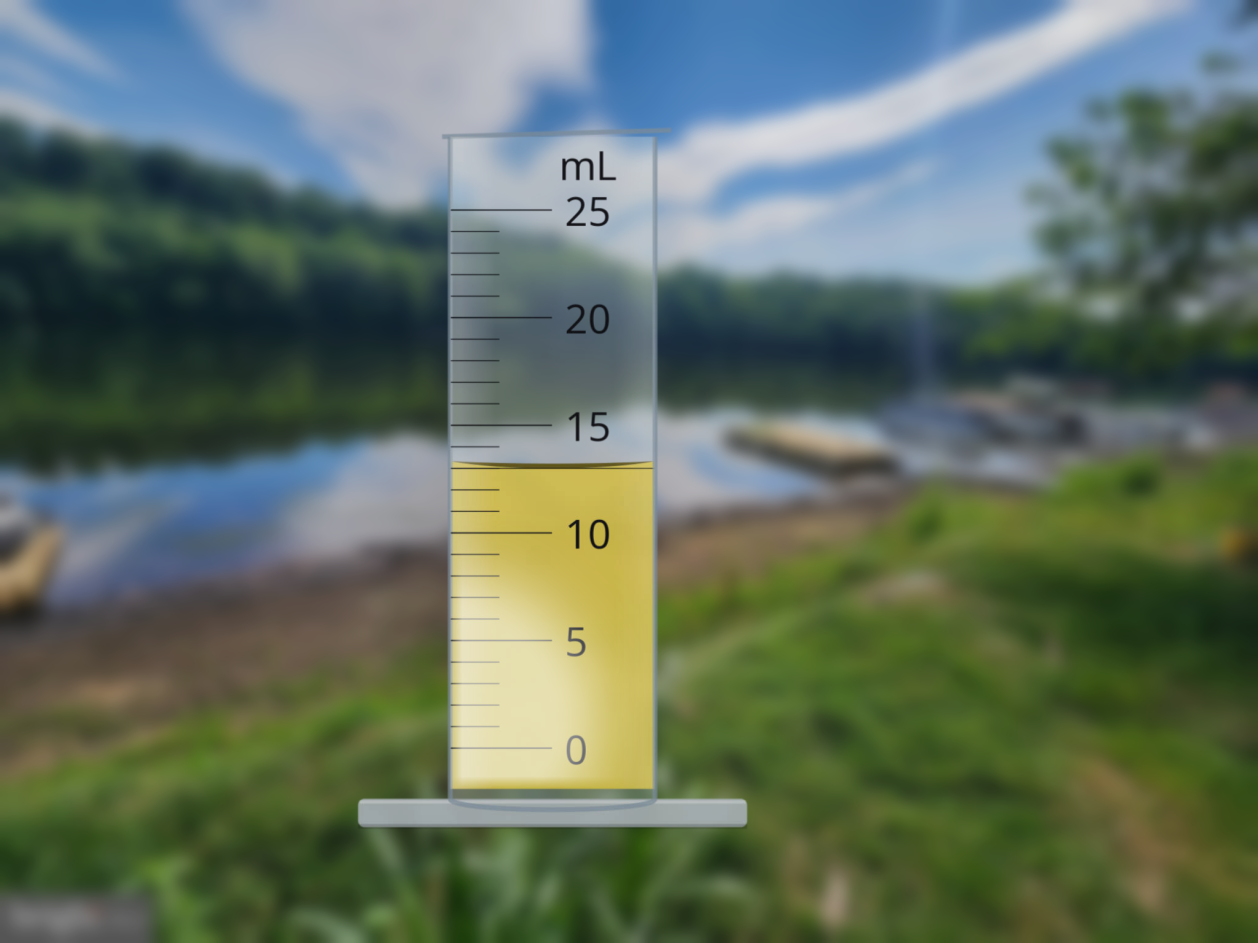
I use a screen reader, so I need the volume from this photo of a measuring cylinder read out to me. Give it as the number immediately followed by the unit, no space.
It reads 13mL
